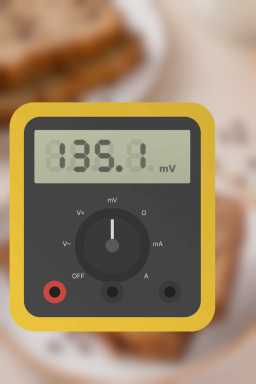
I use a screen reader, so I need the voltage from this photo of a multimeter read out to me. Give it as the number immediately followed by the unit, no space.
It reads 135.1mV
